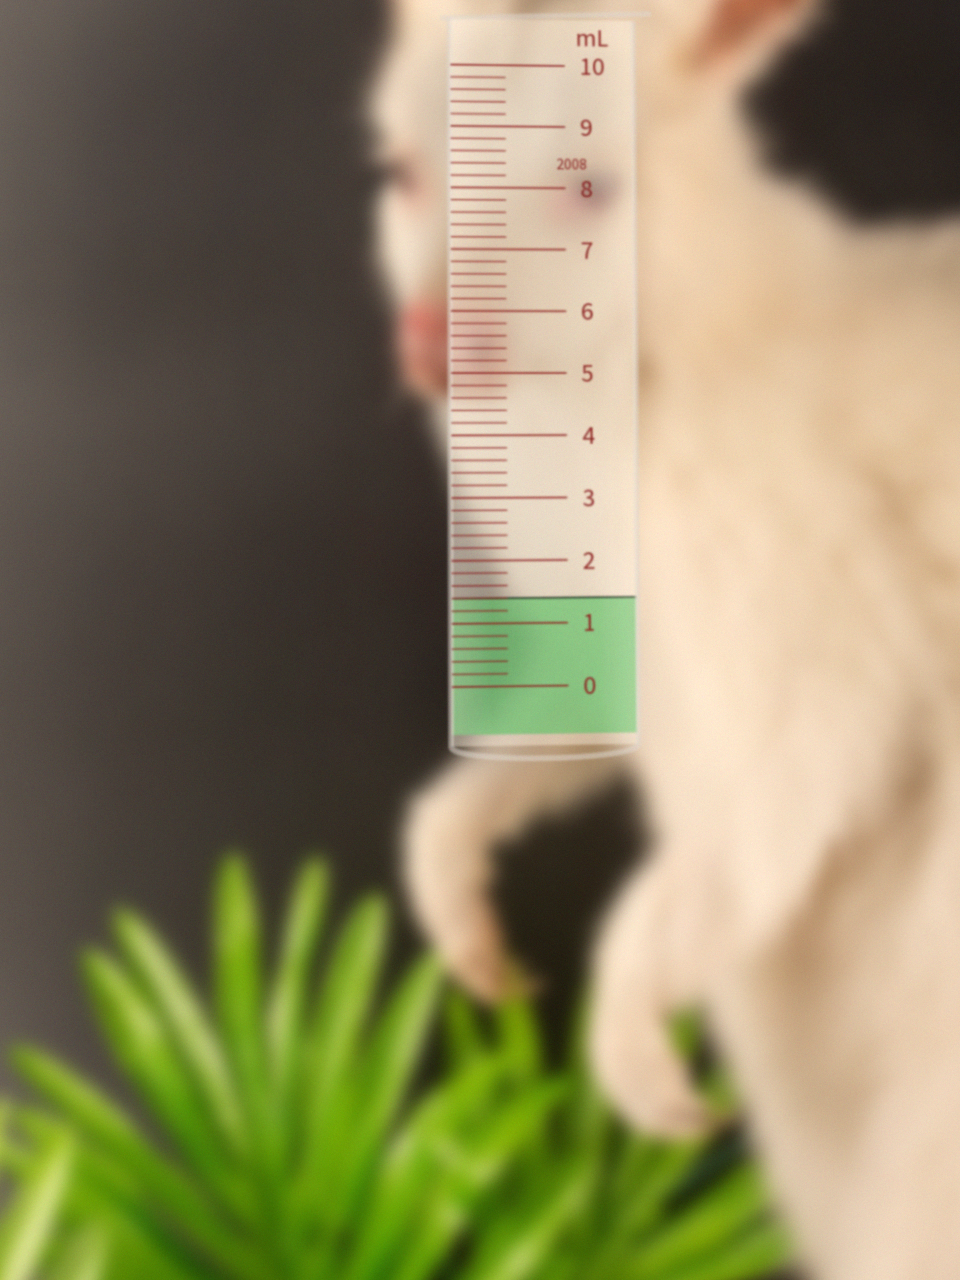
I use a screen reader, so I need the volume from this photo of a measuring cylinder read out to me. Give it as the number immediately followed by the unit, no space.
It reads 1.4mL
